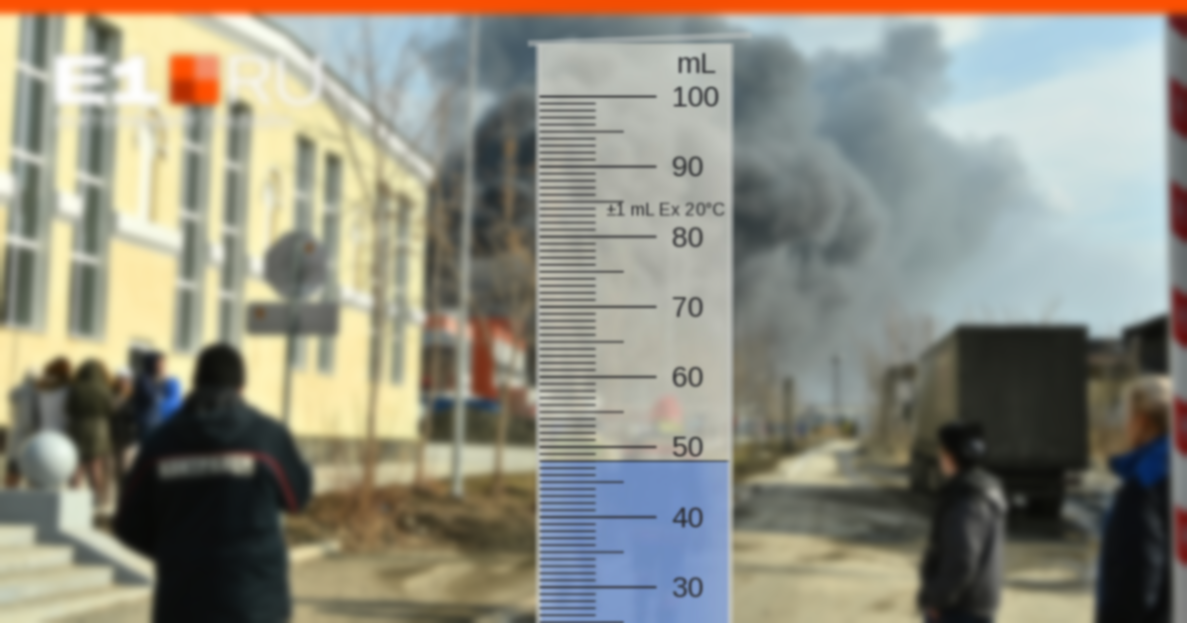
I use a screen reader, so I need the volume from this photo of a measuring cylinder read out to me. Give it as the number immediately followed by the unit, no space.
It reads 48mL
